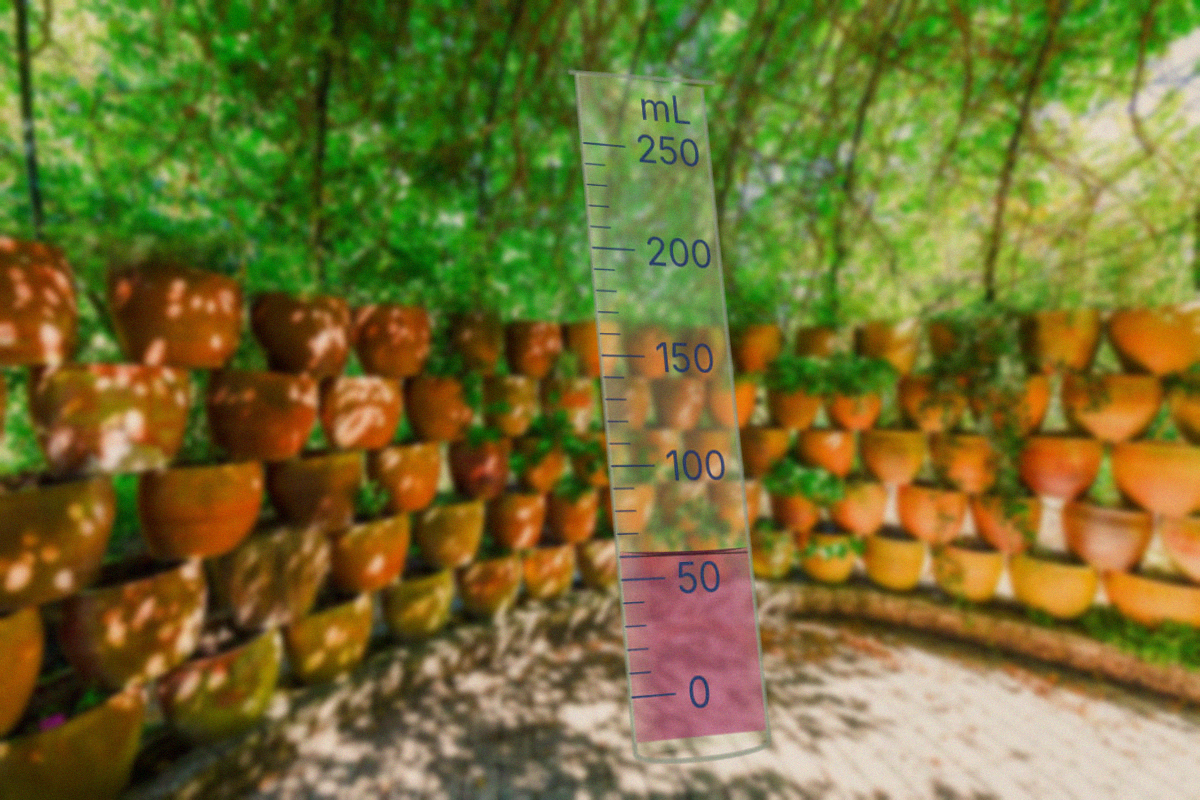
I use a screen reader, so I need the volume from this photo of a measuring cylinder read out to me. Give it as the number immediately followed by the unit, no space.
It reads 60mL
